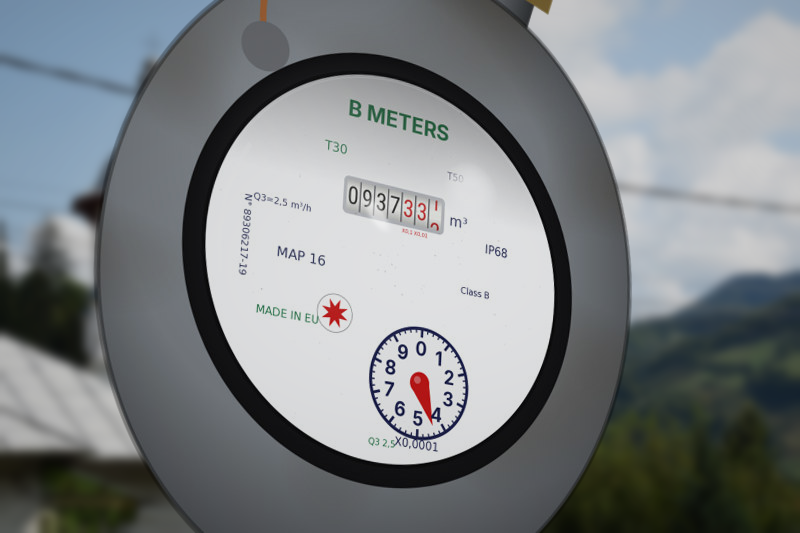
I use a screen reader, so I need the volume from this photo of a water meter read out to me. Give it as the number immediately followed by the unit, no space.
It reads 937.3314m³
